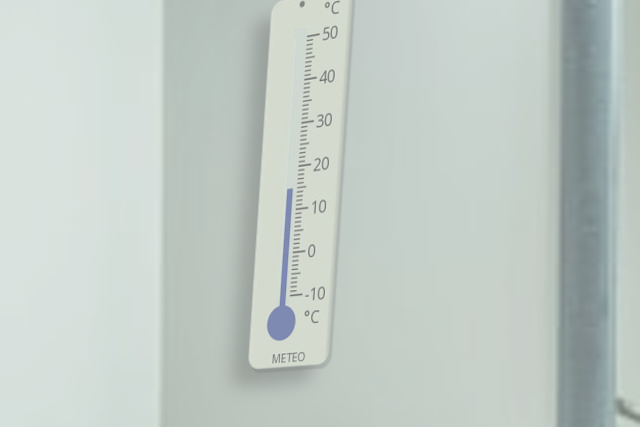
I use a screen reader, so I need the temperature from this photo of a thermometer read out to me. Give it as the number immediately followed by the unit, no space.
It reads 15°C
